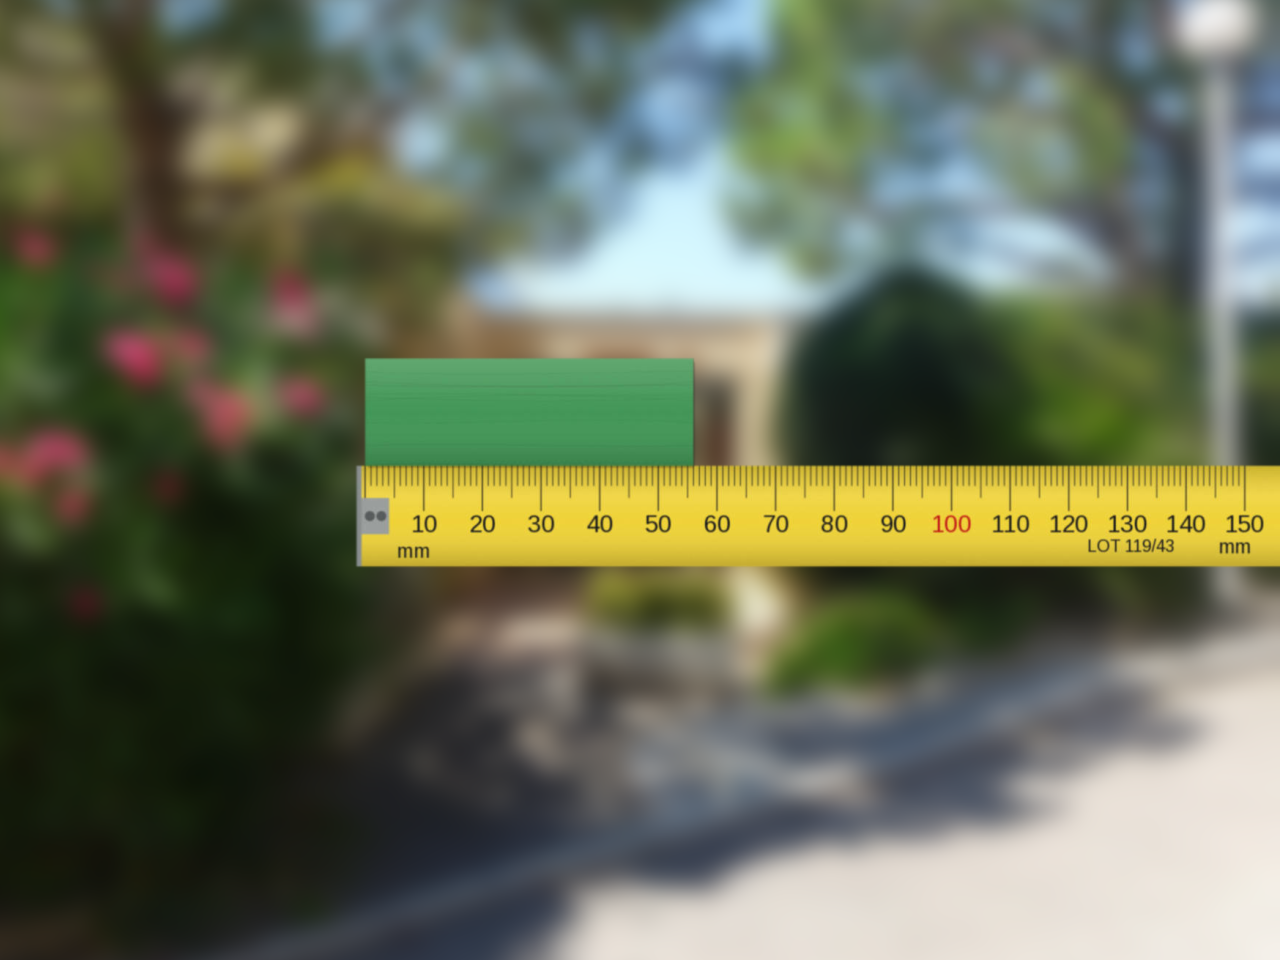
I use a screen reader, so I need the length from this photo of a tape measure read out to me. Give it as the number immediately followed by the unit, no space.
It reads 56mm
